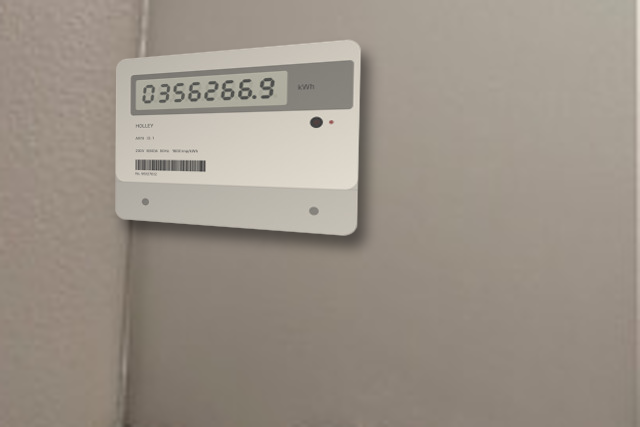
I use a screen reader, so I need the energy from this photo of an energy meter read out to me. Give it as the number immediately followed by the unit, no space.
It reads 356266.9kWh
